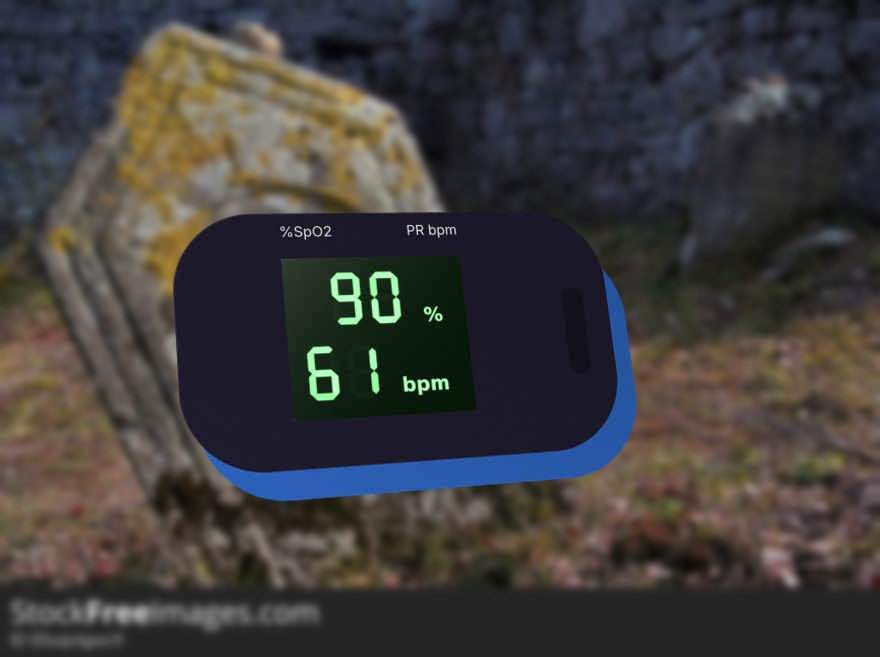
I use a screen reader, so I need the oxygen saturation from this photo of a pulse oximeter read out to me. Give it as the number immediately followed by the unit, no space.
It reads 90%
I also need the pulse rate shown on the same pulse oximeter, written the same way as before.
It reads 61bpm
